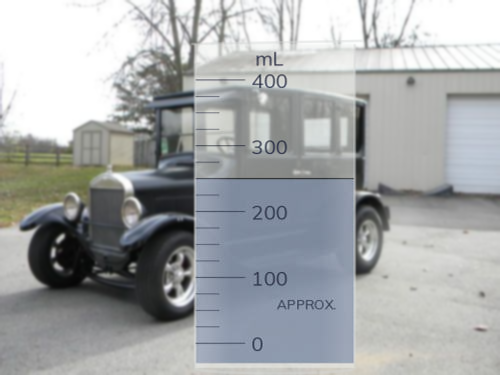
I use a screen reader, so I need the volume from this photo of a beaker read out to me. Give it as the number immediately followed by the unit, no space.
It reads 250mL
